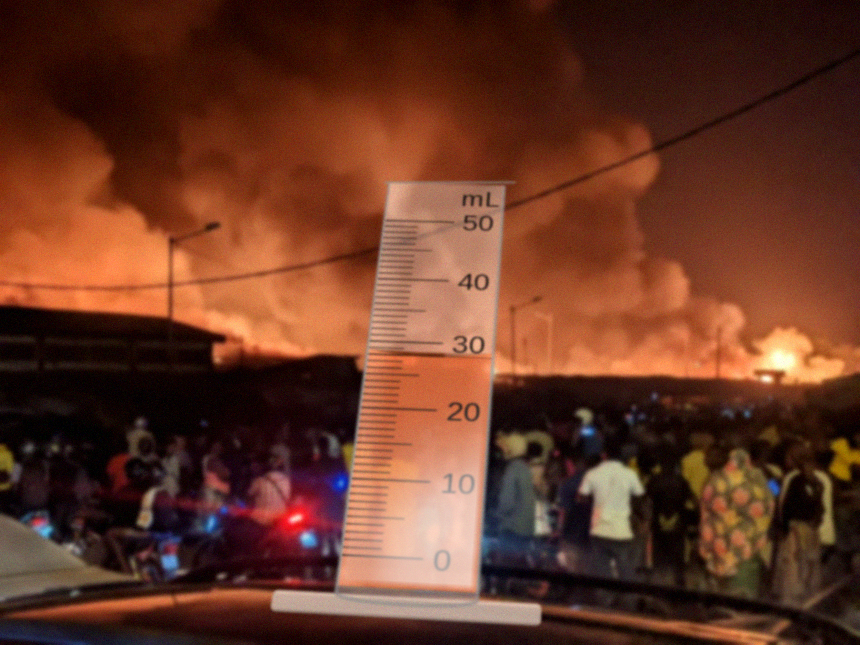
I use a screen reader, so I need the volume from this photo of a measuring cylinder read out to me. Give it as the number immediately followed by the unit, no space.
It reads 28mL
